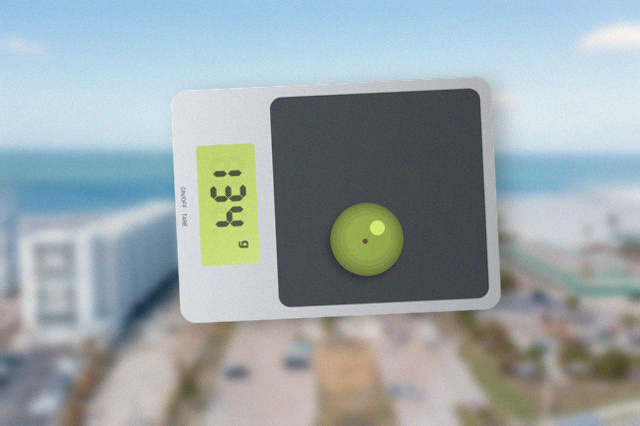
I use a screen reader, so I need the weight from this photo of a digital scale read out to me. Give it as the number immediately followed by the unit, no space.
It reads 134g
